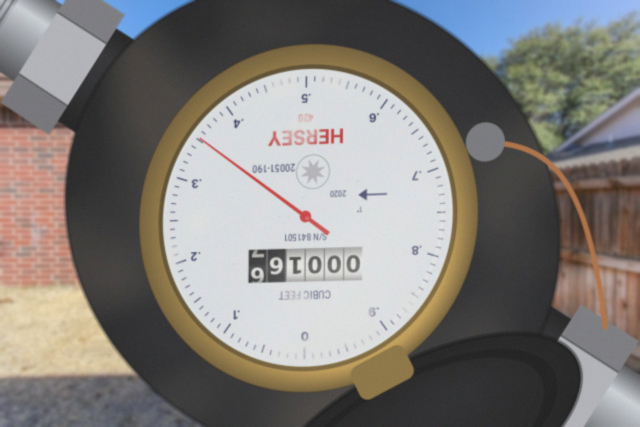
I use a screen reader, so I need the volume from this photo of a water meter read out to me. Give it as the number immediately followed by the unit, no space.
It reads 166.35ft³
